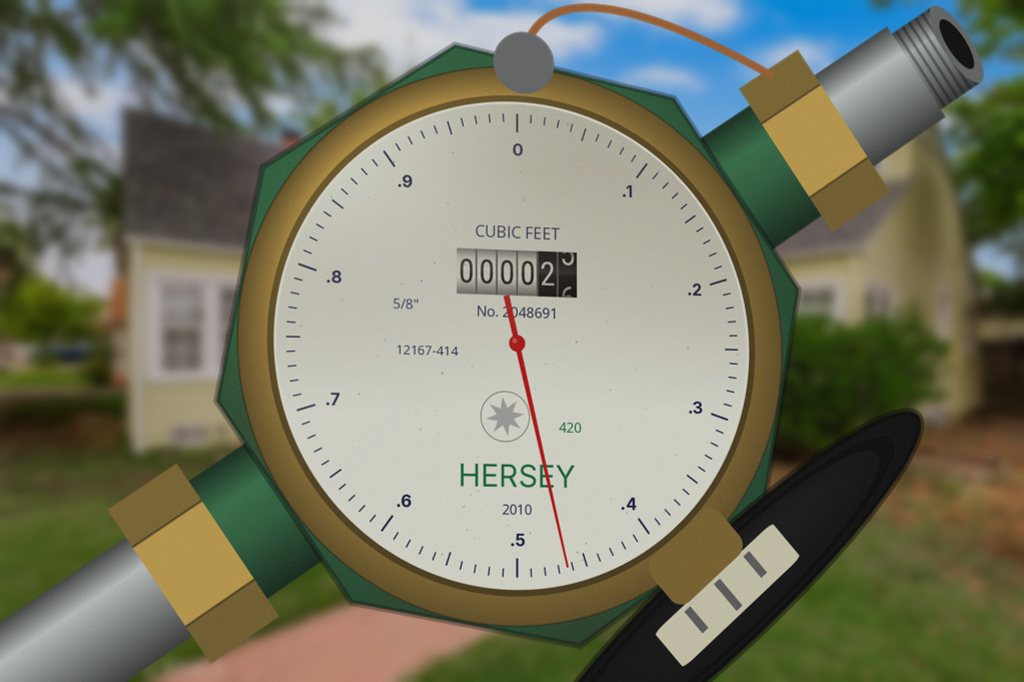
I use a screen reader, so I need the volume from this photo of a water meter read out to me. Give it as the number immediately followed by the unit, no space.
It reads 25.46ft³
